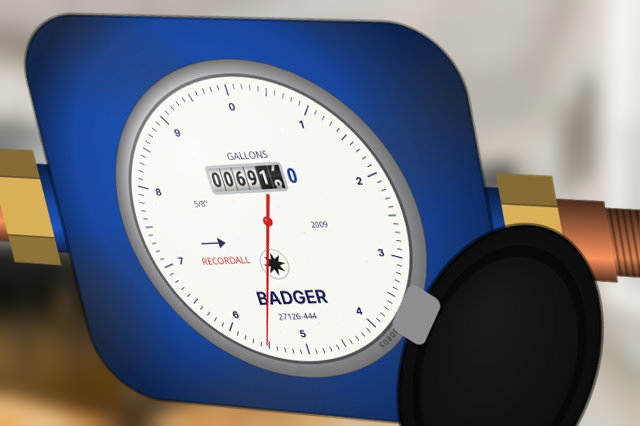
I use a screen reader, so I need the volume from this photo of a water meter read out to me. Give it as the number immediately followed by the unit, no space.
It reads 69175.5gal
